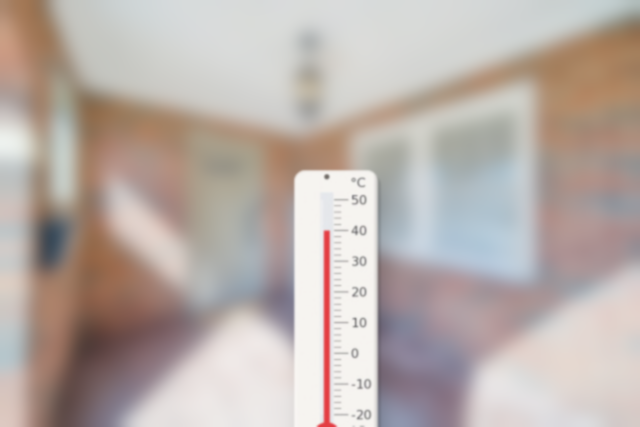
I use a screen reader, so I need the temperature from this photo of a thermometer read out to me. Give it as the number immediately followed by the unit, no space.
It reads 40°C
